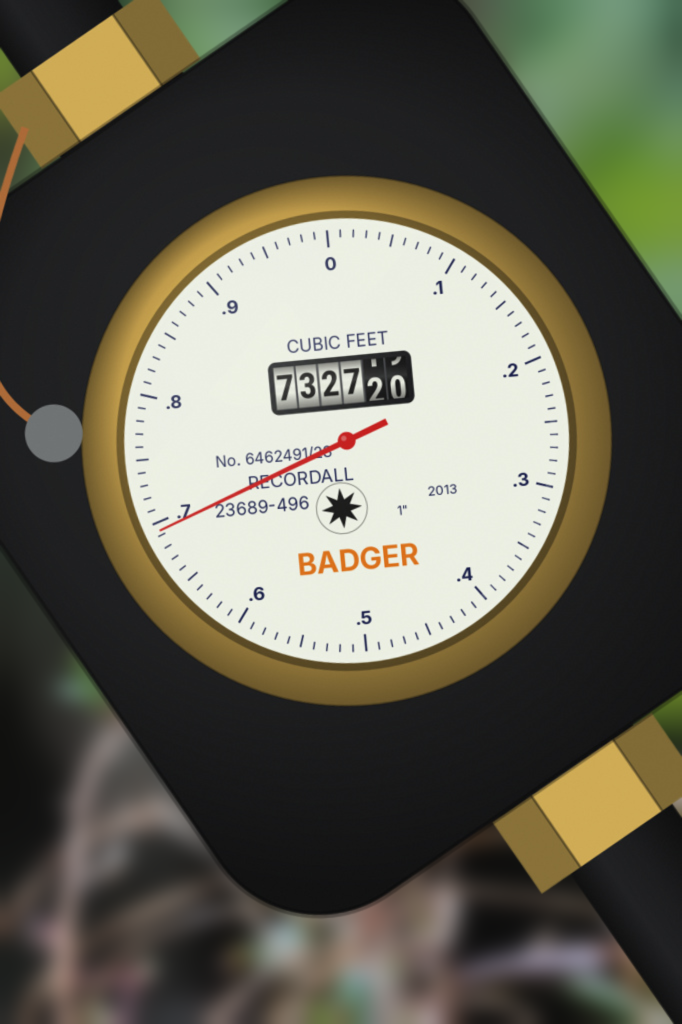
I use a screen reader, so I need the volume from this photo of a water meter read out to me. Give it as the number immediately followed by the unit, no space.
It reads 732719.69ft³
